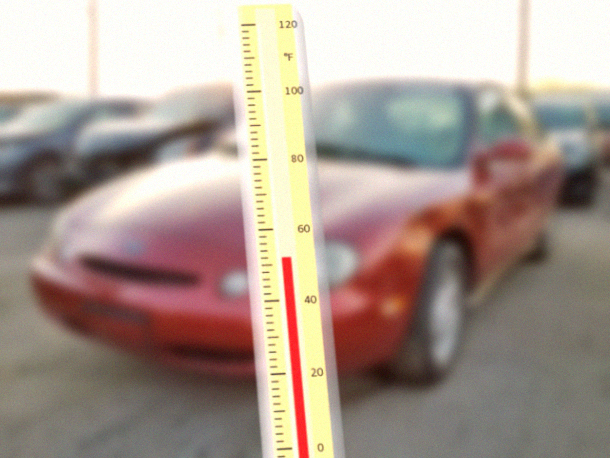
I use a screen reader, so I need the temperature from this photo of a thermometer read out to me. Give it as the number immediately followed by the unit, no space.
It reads 52°F
